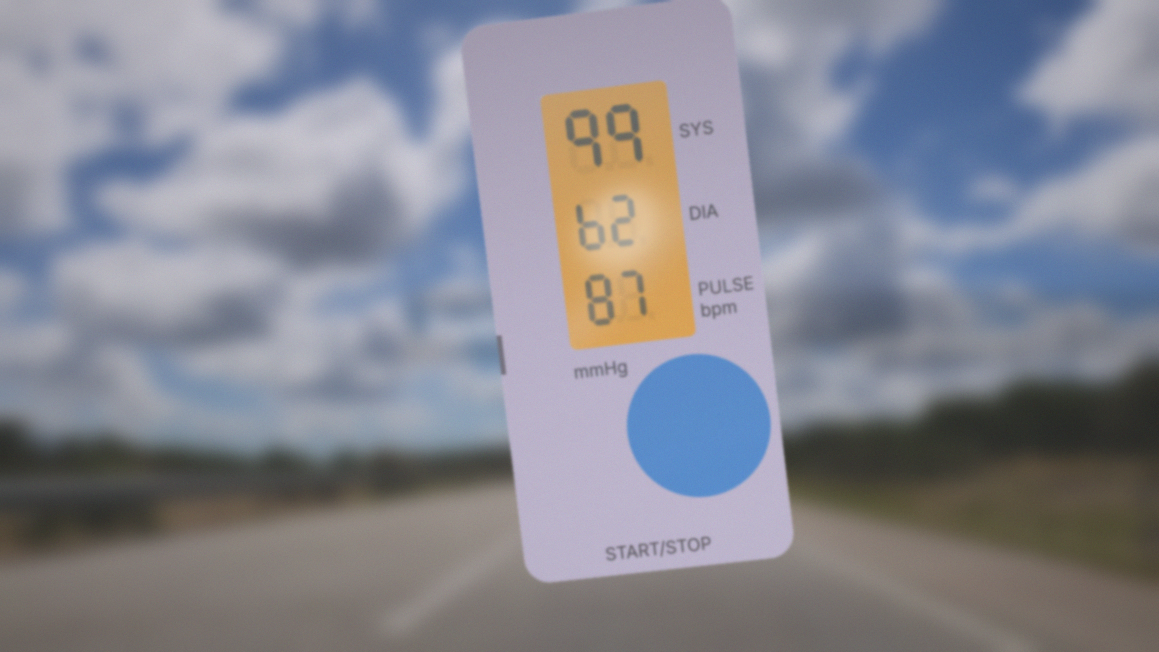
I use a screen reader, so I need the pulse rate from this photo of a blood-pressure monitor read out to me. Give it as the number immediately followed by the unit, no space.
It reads 87bpm
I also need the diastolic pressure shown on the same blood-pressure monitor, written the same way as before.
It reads 62mmHg
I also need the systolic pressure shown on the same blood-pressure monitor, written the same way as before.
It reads 99mmHg
